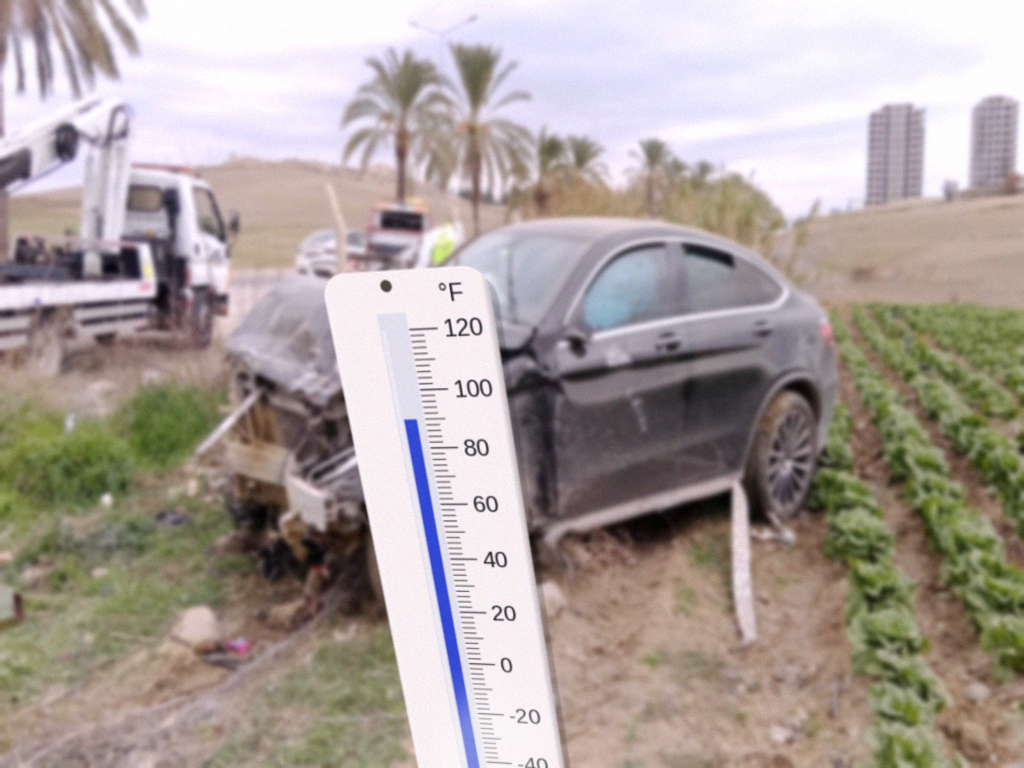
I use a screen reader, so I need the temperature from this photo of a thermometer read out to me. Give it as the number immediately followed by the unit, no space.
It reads 90°F
